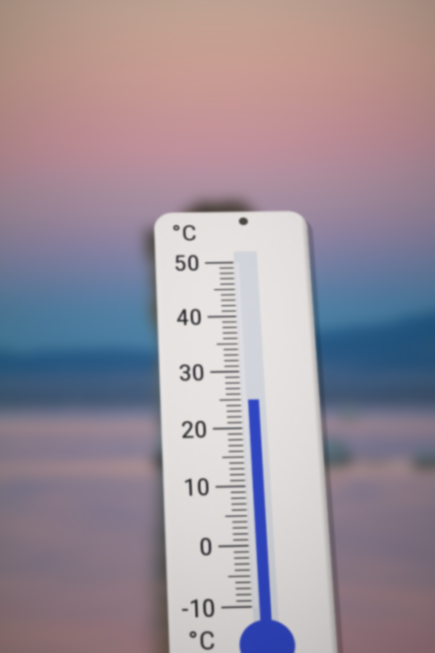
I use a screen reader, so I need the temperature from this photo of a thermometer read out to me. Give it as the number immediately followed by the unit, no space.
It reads 25°C
